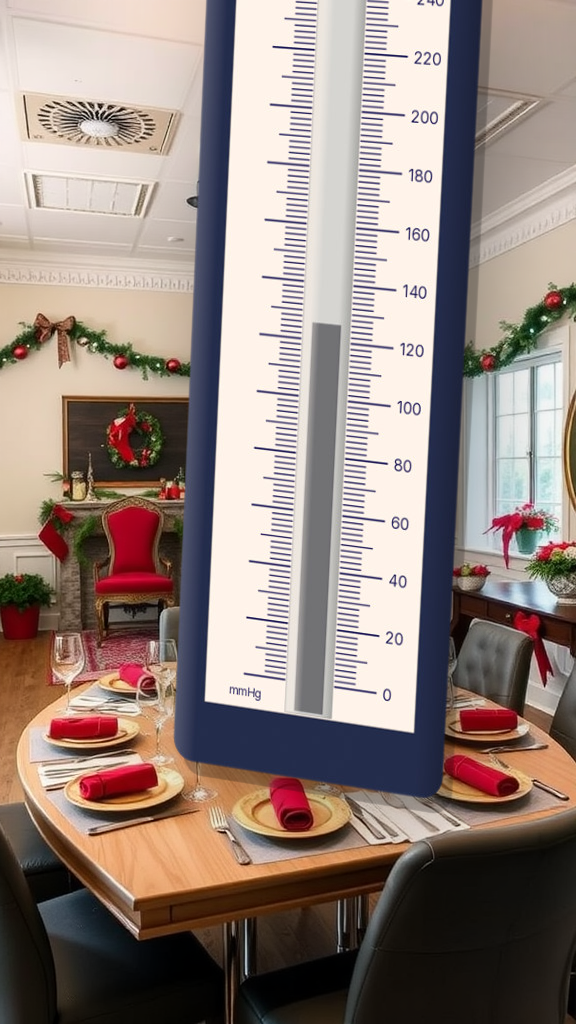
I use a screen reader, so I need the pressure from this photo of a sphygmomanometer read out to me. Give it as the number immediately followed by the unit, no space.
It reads 126mmHg
